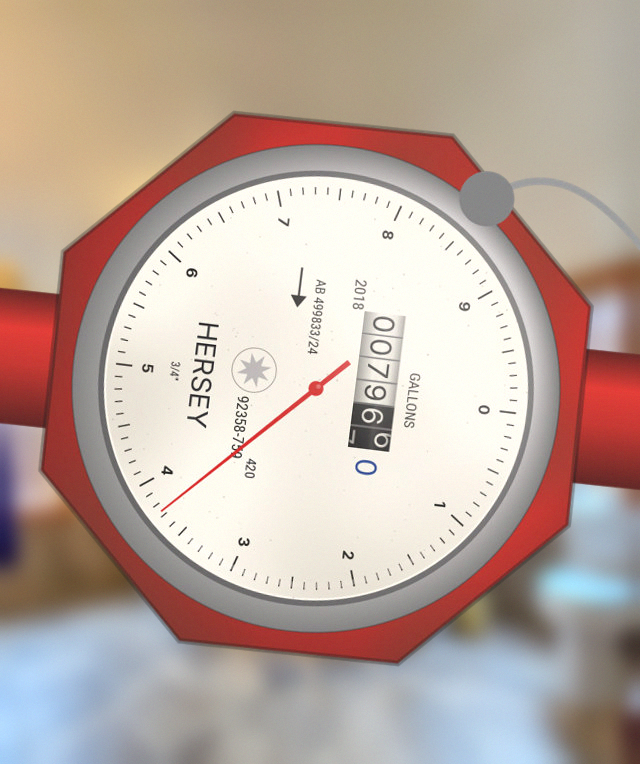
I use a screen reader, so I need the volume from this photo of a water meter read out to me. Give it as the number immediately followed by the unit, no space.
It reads 79663.7gal
